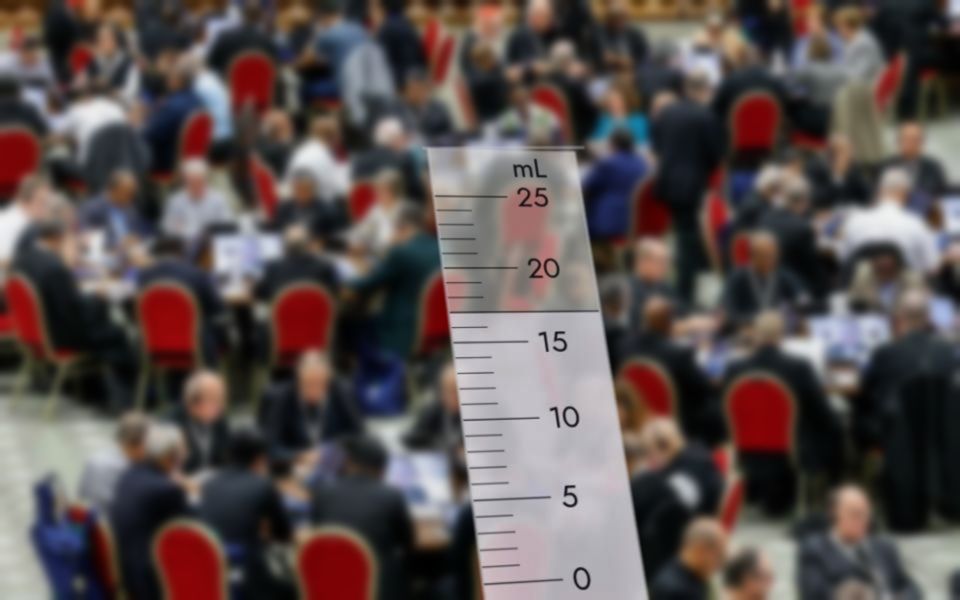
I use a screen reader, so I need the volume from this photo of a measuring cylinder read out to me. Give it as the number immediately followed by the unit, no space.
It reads 17mL
